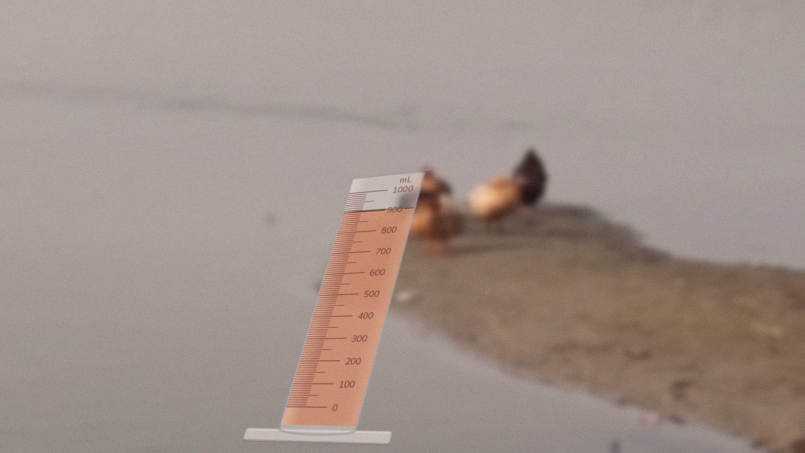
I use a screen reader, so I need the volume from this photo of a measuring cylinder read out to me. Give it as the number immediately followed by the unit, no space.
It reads 900mL
